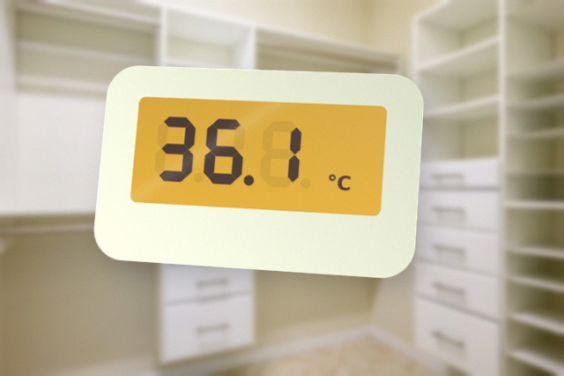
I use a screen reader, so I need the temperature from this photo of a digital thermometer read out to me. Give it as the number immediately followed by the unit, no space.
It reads 36.1°C
